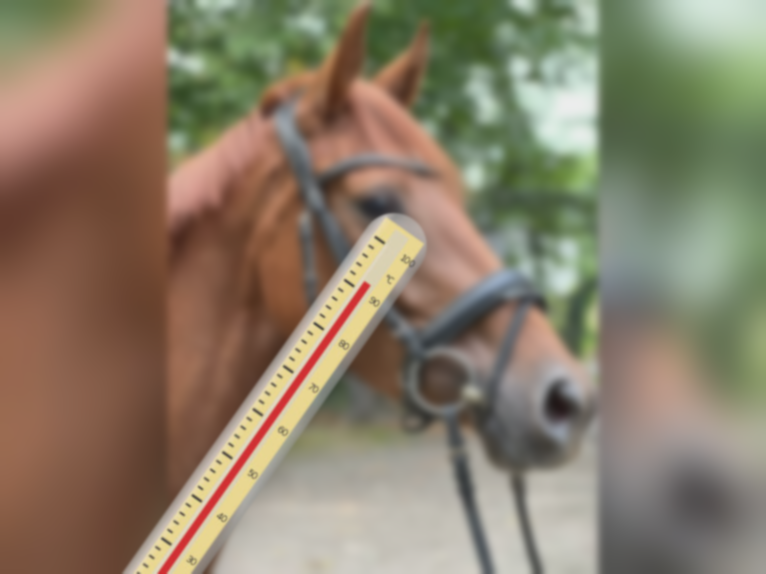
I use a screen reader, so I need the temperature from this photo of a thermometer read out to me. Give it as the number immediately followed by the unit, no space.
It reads 92°C
